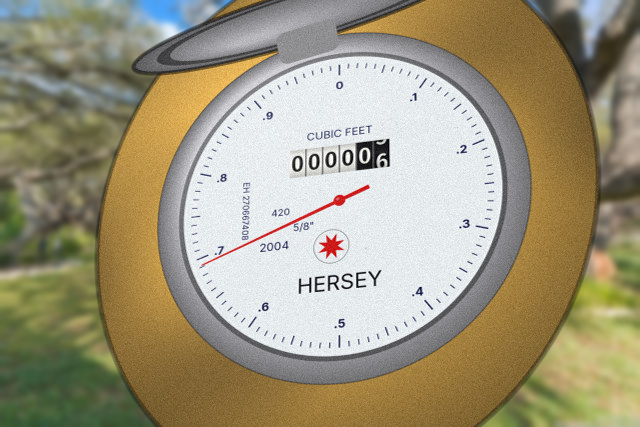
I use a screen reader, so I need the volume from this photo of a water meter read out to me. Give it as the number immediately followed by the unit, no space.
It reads 5.69ft³
